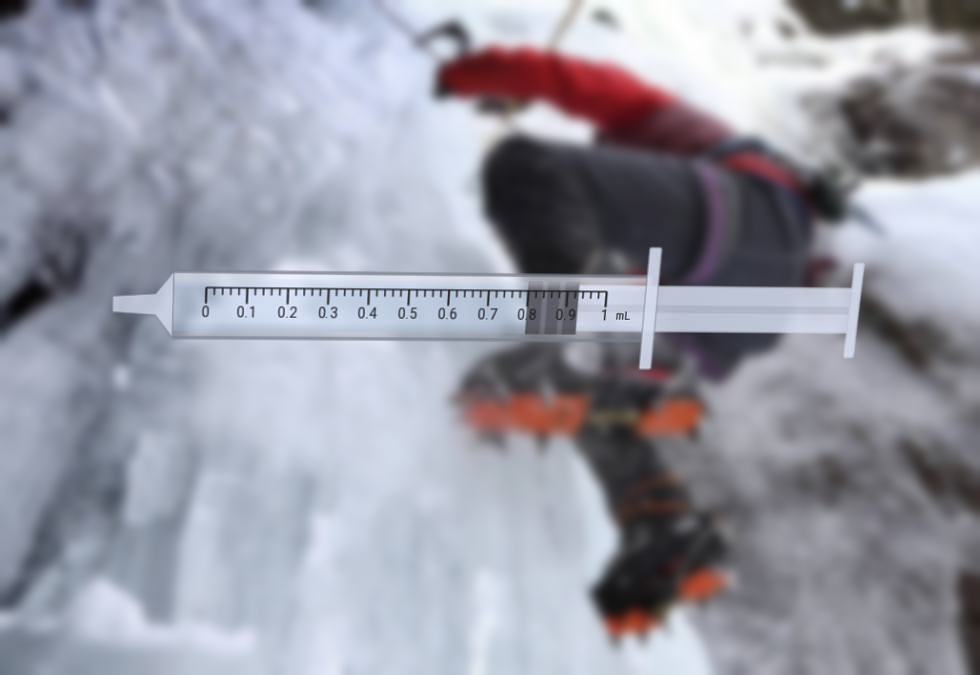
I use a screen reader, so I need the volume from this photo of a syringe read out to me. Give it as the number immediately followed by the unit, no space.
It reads 0.8mL
